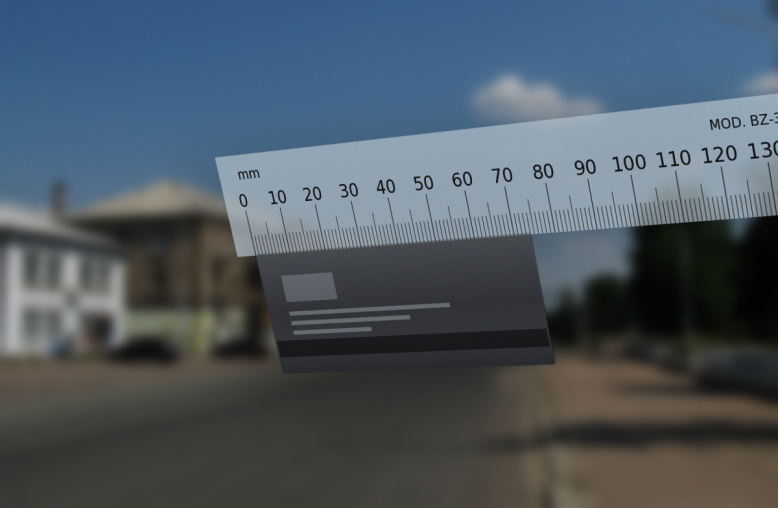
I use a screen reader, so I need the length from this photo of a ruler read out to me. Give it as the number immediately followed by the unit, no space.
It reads 74mm
